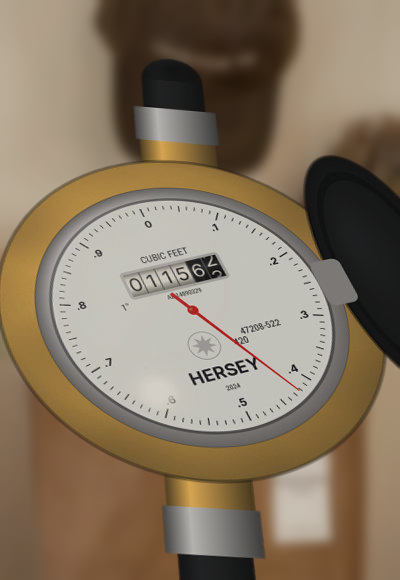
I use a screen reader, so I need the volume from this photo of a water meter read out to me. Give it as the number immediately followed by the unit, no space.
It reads 11562.42ft³
